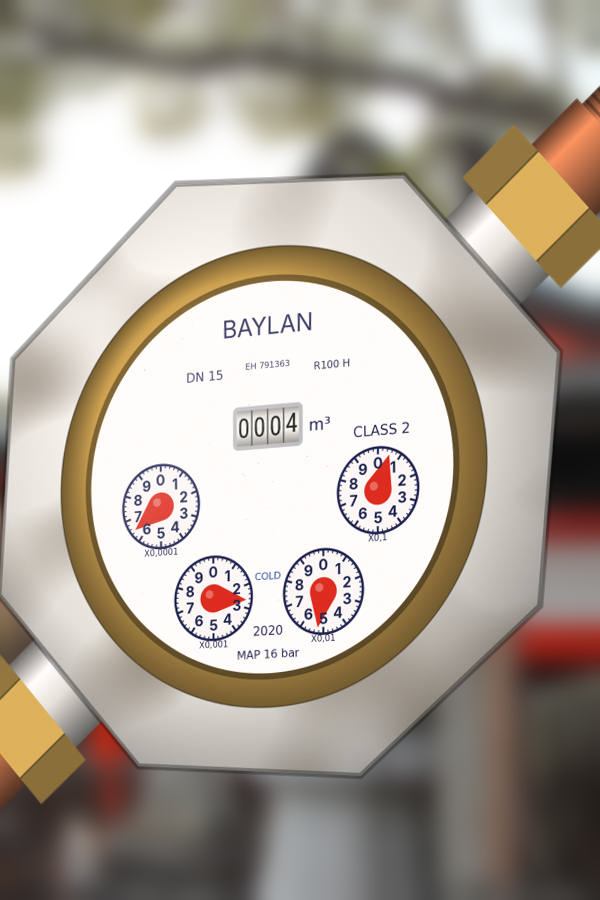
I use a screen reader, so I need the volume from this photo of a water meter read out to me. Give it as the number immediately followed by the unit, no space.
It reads 4.0526m³
